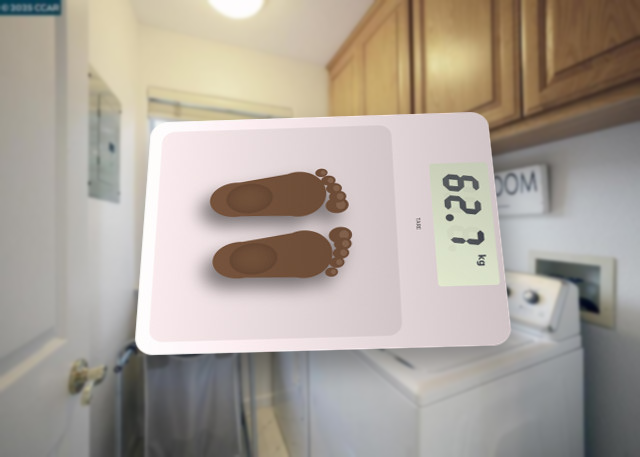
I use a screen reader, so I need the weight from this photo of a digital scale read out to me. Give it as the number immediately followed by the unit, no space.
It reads 62.7kg
